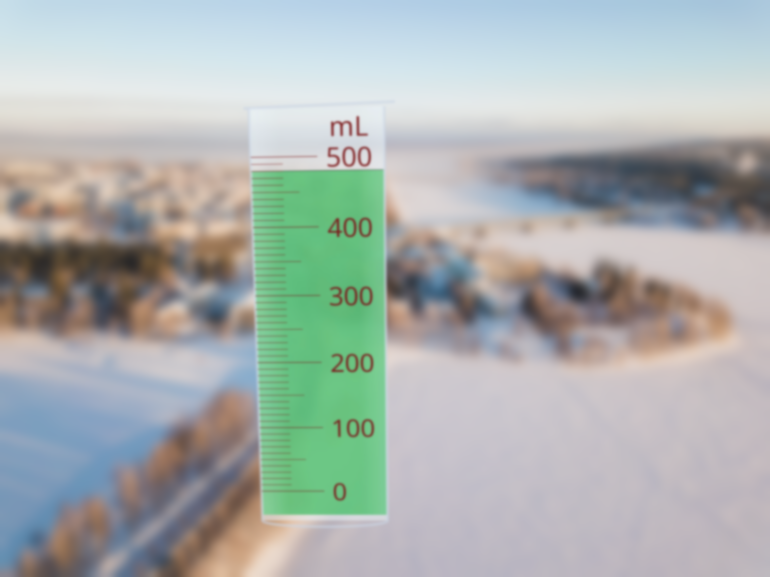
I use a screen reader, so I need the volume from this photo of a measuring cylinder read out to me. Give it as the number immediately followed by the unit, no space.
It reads 480mL
